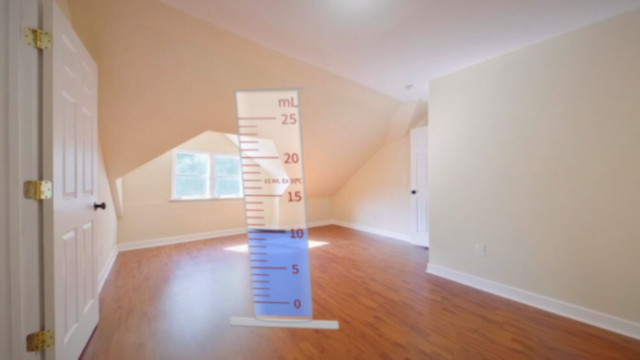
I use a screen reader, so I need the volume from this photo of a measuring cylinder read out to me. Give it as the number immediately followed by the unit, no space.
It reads 10mL
